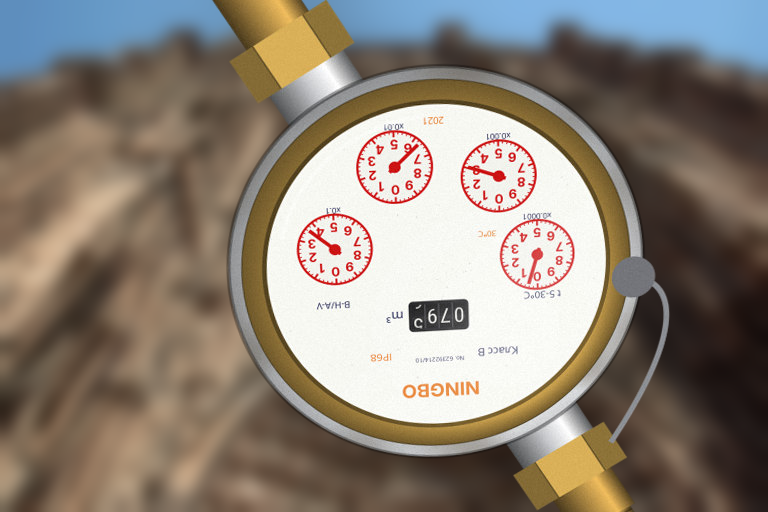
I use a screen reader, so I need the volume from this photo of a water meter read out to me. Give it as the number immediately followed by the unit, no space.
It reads 795.3630m³
